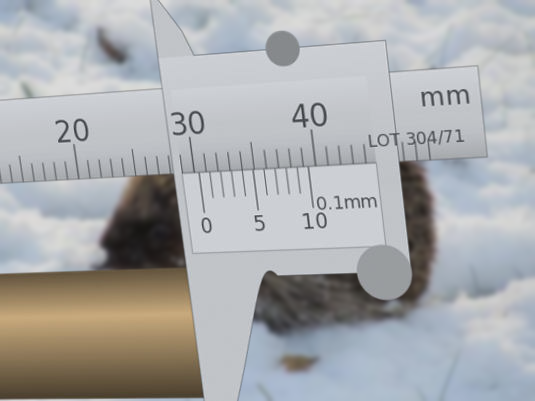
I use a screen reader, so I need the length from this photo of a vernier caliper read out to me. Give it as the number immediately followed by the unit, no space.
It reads 30.4mm
